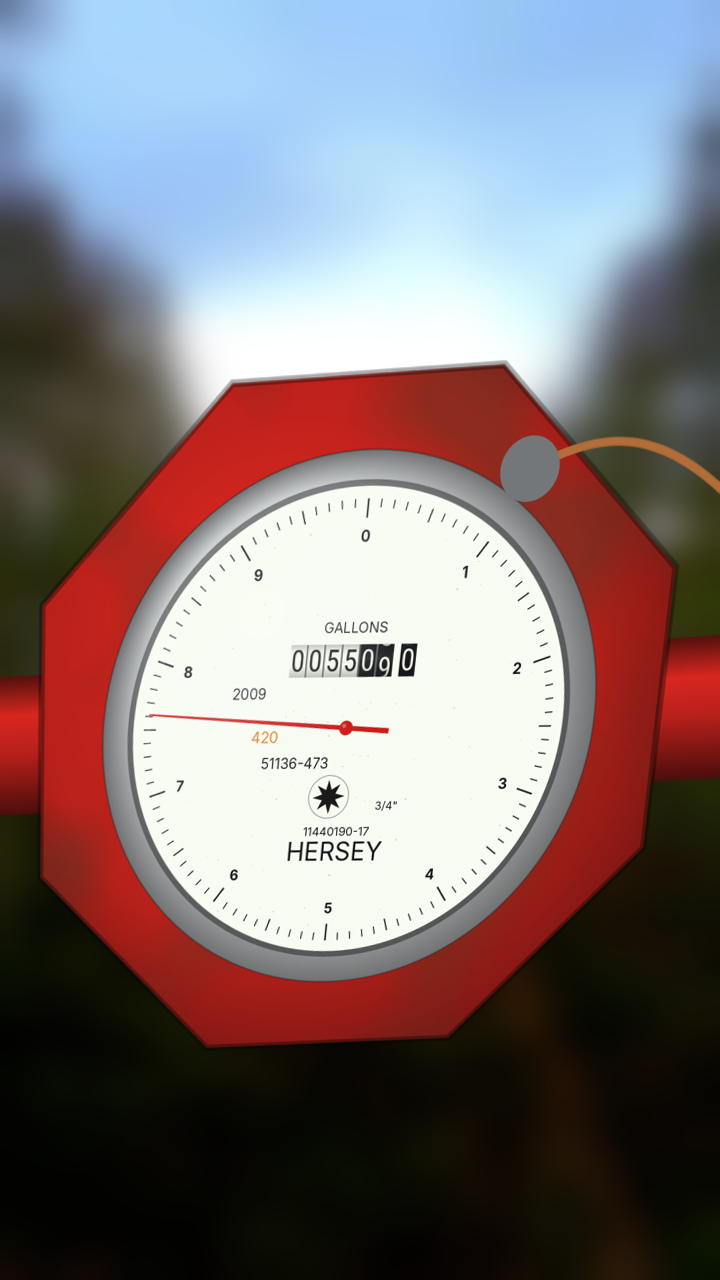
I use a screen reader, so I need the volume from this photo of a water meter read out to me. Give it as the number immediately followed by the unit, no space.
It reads 55087.6gal
